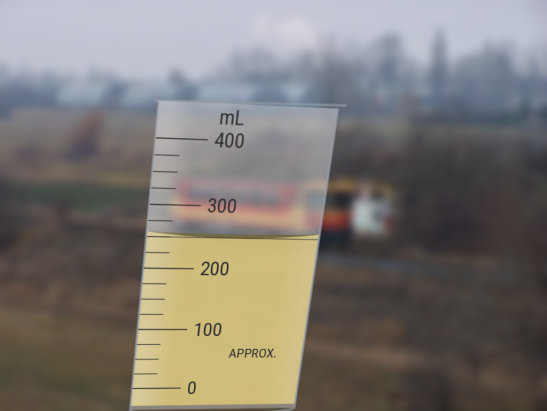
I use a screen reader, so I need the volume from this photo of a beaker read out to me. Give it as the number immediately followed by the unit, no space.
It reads 250mL
